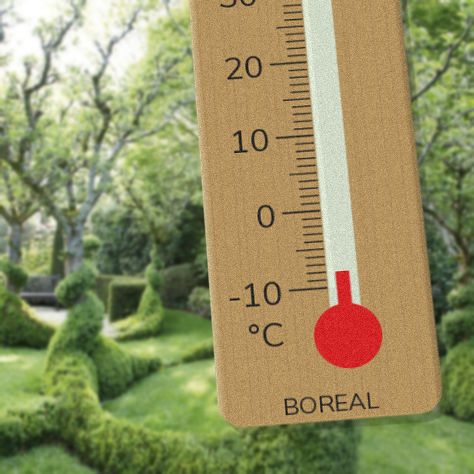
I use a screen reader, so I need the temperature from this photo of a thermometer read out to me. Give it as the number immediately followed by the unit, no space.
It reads -8°C
